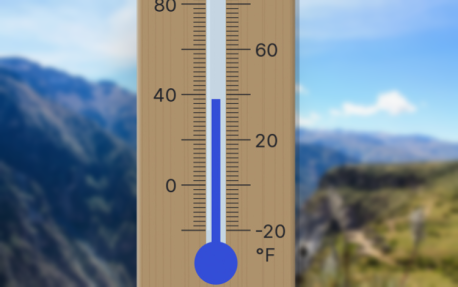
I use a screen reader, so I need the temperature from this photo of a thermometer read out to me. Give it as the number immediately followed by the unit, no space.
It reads 38°F
